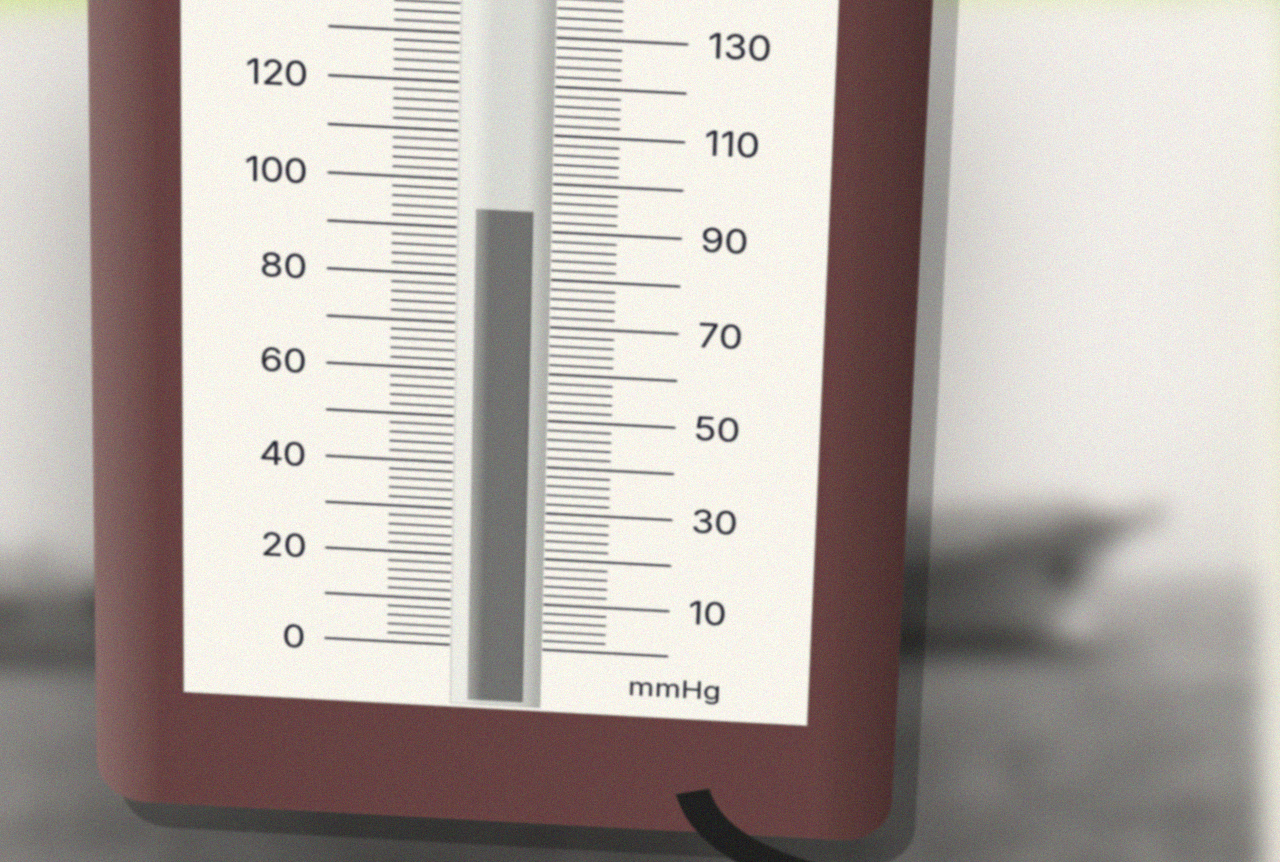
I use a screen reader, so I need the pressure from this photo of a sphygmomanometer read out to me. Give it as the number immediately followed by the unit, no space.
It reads 94mmHg
